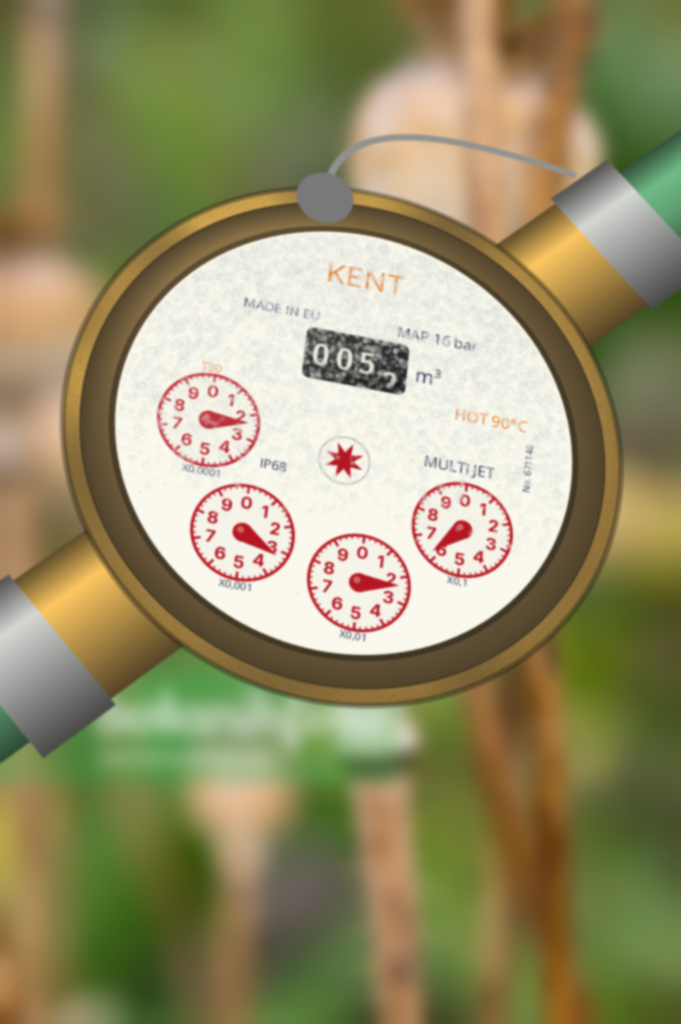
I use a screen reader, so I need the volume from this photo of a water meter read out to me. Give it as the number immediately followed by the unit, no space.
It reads 51.6232m³
